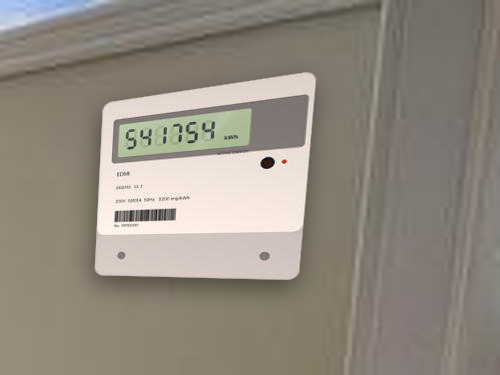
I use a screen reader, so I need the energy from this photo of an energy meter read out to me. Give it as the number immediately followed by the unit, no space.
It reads 541754kWh
